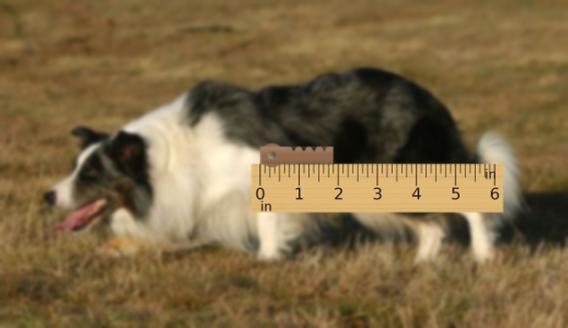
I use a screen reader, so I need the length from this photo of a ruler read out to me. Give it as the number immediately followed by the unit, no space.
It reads 1.875in
